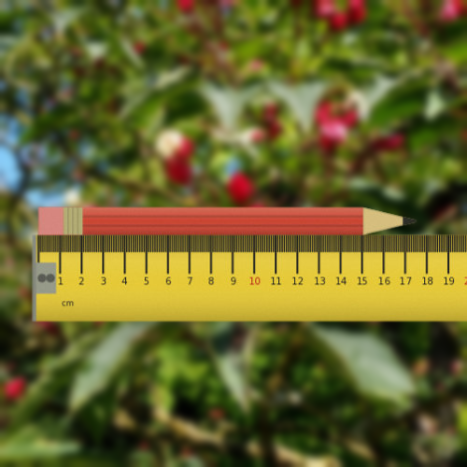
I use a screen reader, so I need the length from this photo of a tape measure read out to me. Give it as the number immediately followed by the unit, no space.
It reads 17.5cm
